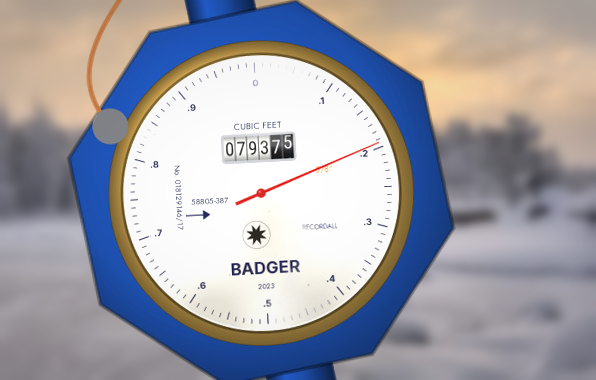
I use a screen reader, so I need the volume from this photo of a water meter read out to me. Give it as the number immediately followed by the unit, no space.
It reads 79375.19ft³
